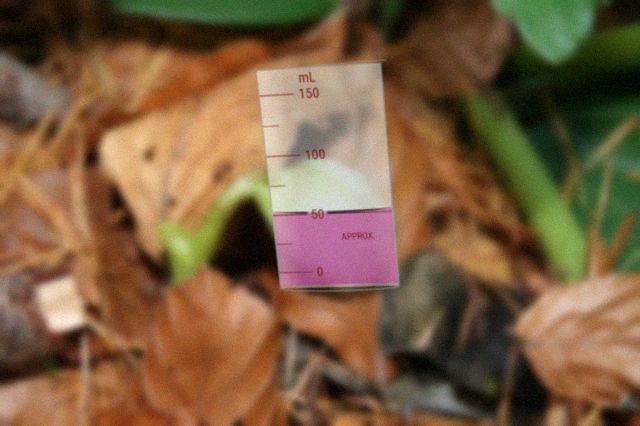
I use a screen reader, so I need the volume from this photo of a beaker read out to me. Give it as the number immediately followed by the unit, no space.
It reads 50mL
